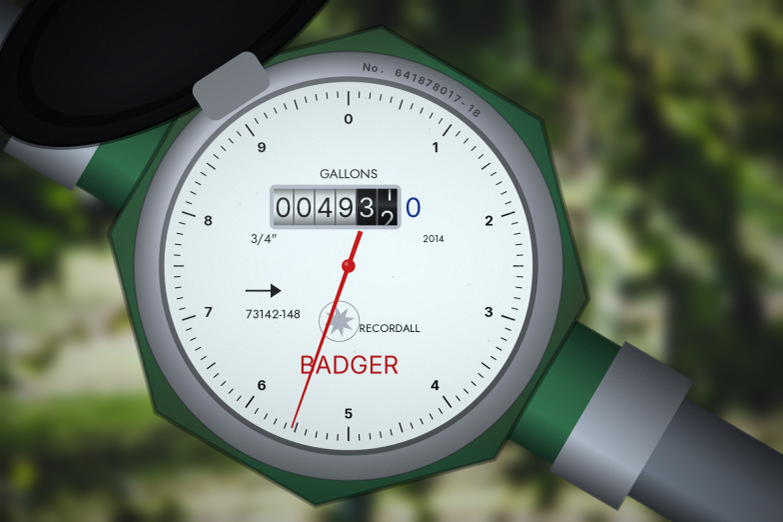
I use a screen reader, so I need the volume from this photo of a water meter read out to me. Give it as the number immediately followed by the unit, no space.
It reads 49315.5gal
